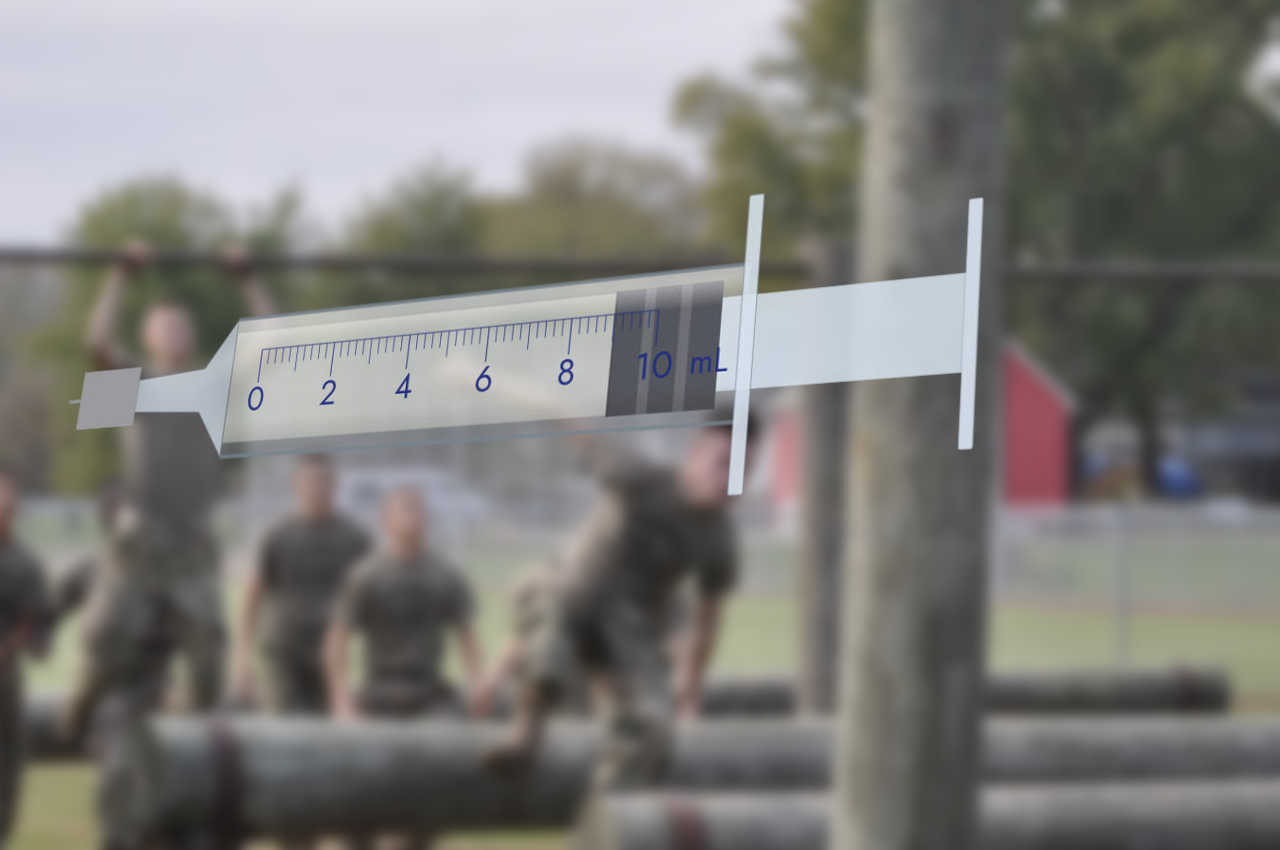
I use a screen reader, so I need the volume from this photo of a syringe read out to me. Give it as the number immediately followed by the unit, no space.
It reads 9mL
